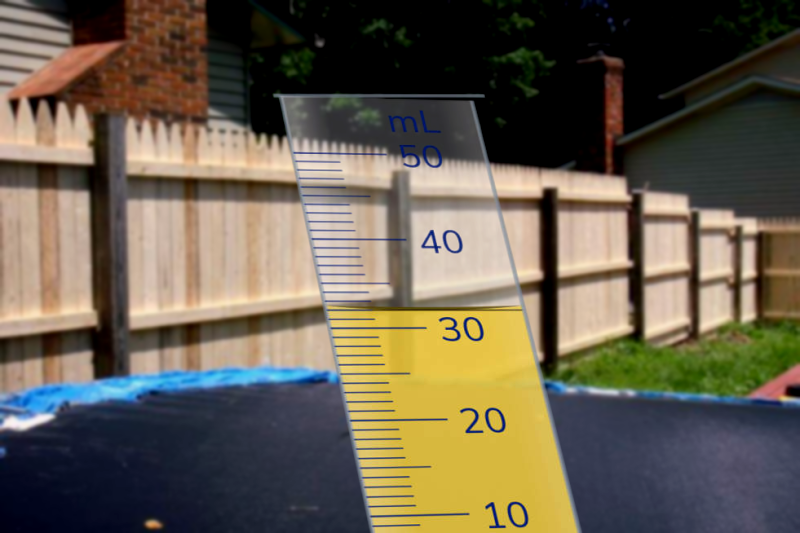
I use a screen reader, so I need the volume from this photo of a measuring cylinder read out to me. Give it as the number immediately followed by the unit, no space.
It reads 32mL
